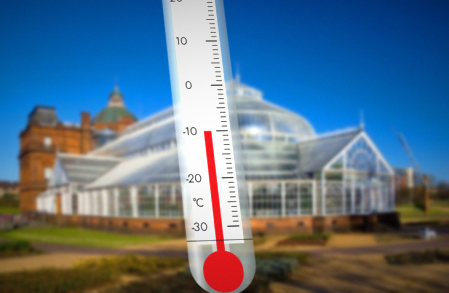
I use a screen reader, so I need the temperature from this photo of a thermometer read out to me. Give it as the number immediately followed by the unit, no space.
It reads -10°C
